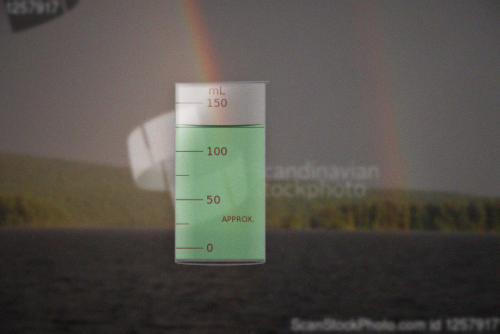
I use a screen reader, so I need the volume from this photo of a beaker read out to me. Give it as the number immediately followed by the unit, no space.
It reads 125mL
